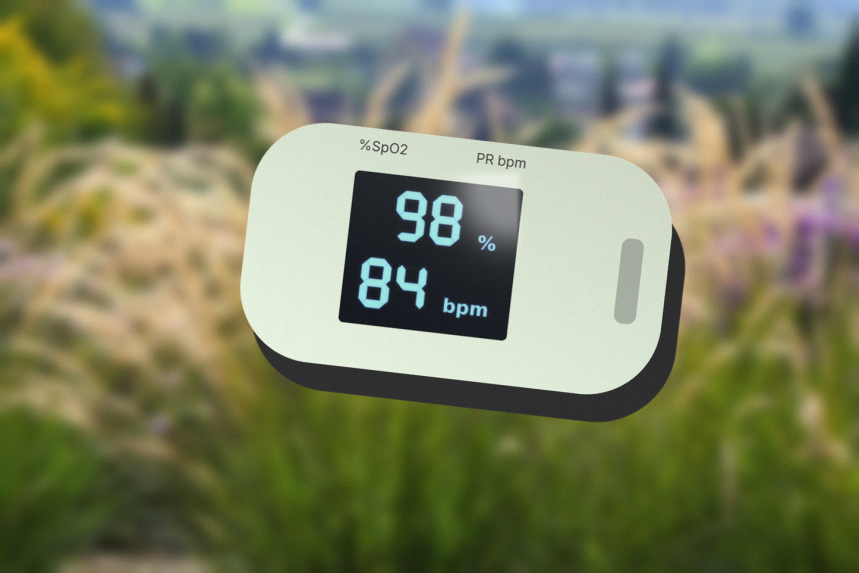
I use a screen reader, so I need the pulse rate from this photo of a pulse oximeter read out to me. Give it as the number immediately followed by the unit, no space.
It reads 84bpm
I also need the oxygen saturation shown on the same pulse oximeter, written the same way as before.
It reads 98%
